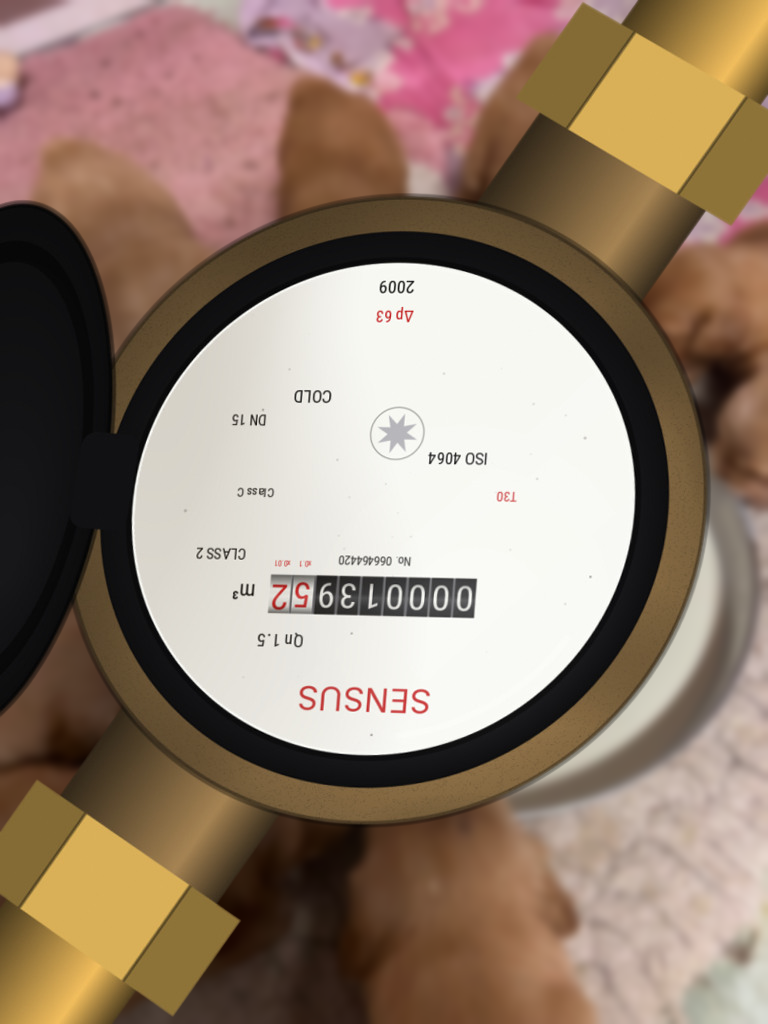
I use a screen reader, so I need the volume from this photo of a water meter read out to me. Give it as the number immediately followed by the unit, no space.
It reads 139.52m³
